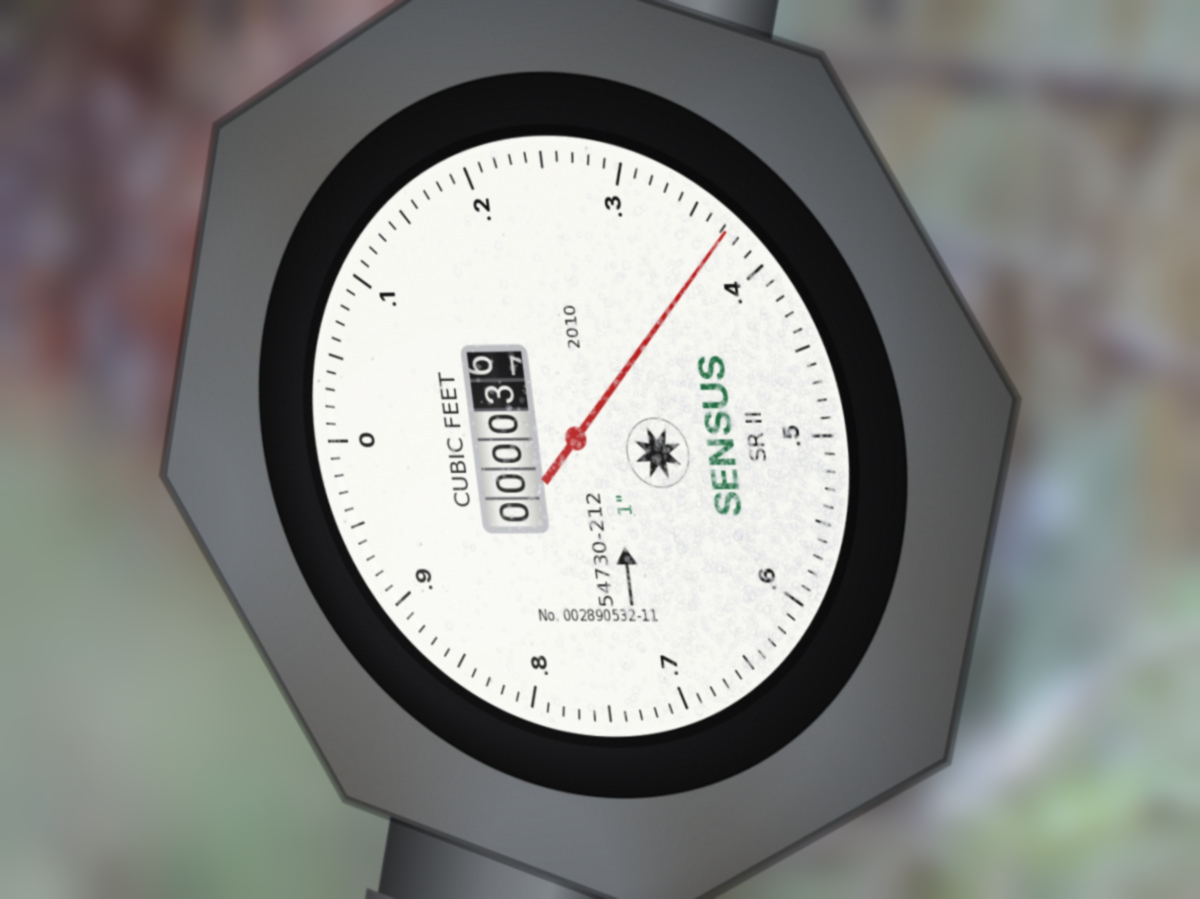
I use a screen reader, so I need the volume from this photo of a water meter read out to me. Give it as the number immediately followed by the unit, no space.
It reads 36.37ft³
